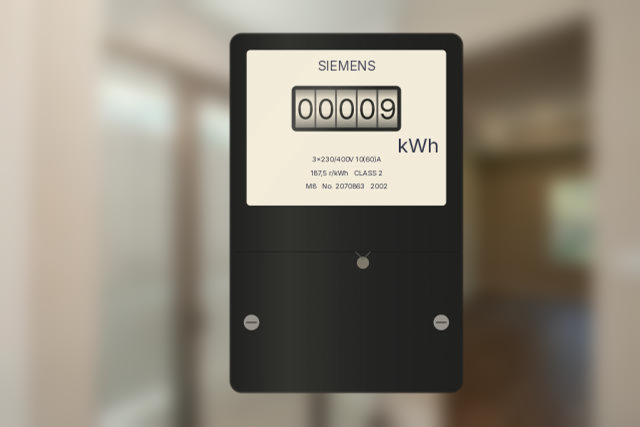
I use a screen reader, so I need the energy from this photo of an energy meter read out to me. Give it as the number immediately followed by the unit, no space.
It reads 9kWh
